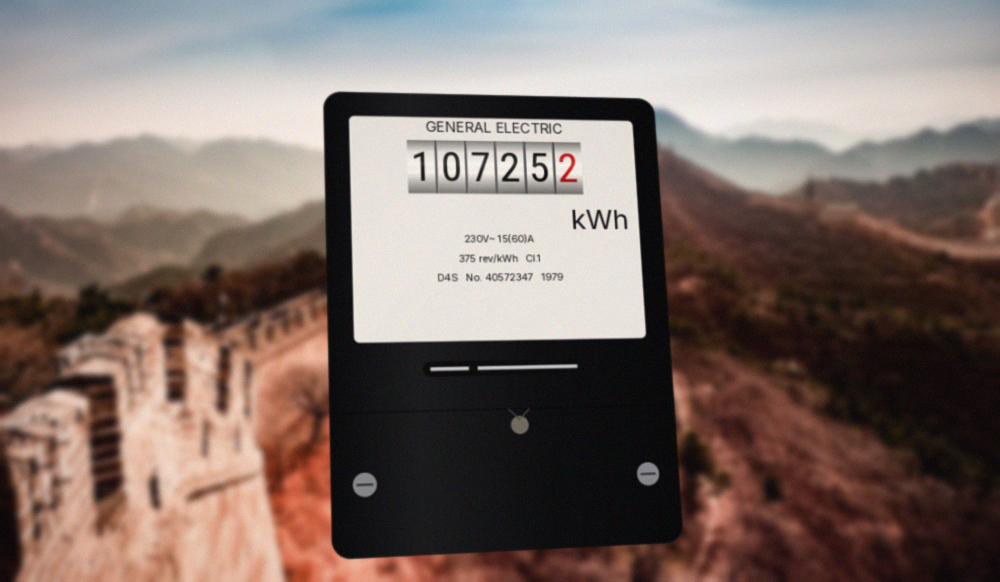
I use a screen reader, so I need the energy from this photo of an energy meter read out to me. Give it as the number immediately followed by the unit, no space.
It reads 10725.2kWh
